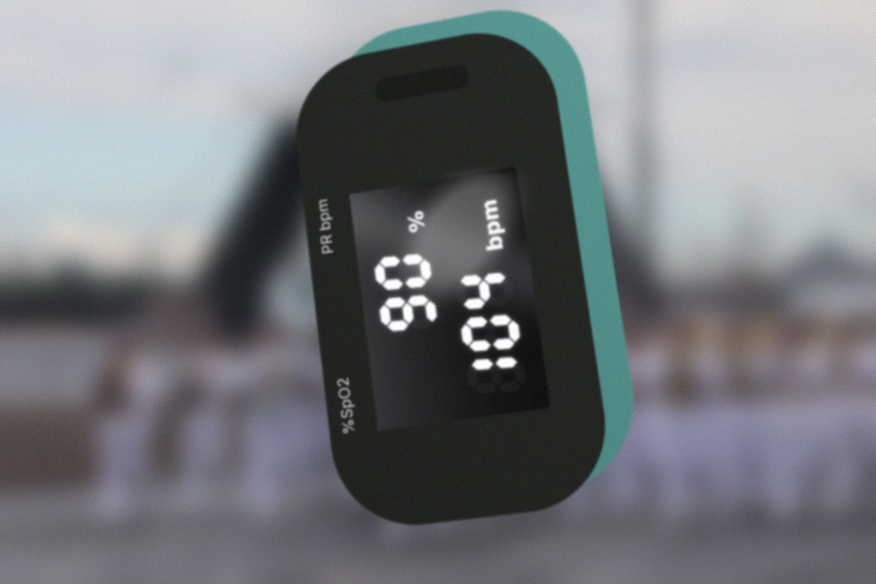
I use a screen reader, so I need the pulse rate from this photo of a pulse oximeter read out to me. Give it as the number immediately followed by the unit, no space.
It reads 104bpm
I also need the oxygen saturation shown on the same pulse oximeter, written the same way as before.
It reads 90%
